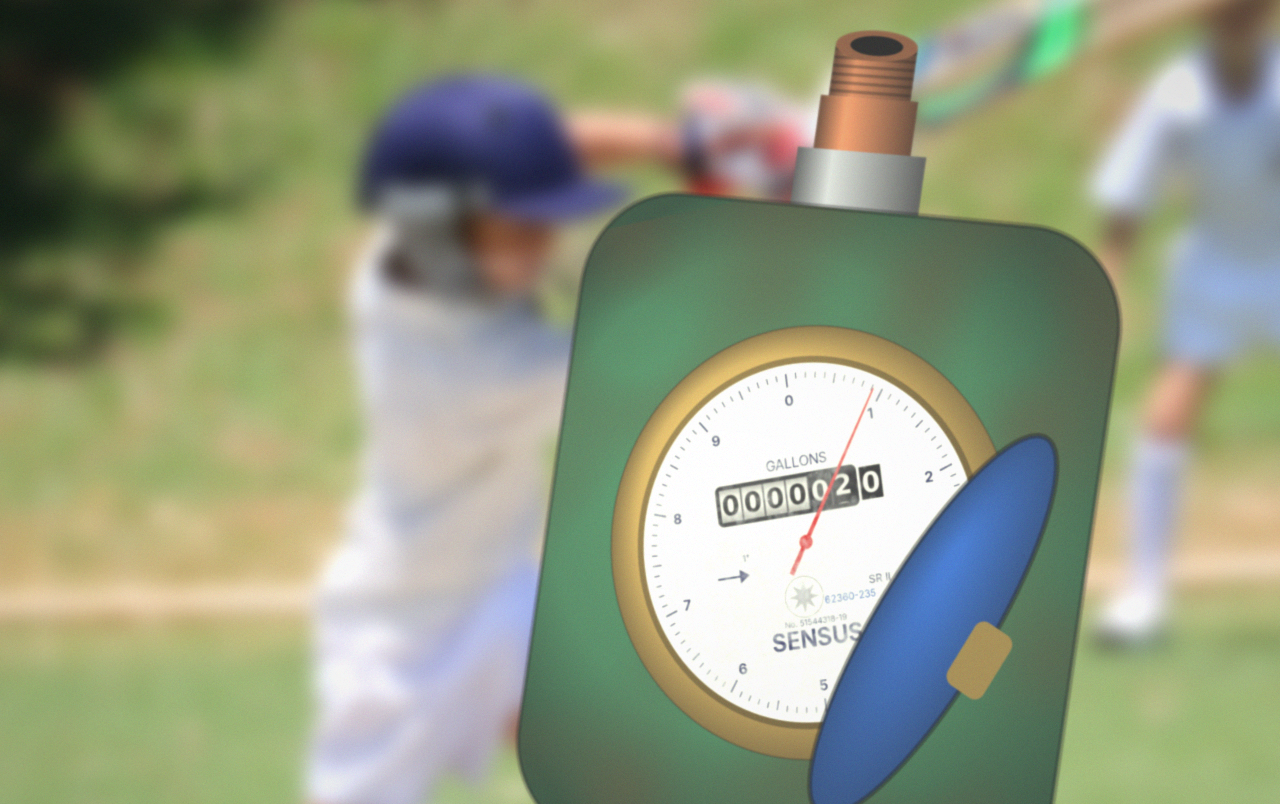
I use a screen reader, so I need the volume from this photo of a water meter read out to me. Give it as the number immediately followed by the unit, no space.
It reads 20.9gal
